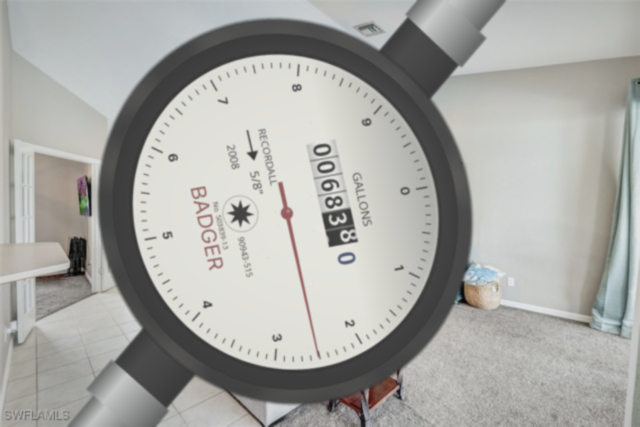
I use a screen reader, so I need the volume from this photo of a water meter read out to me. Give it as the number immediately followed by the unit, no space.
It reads 68382.5gal
